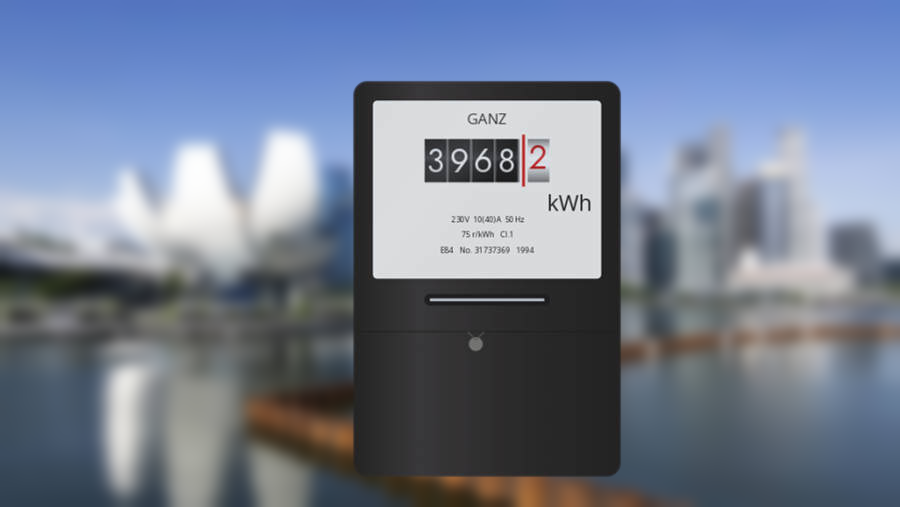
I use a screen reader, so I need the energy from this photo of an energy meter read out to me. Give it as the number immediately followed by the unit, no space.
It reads 3968.2kWh
